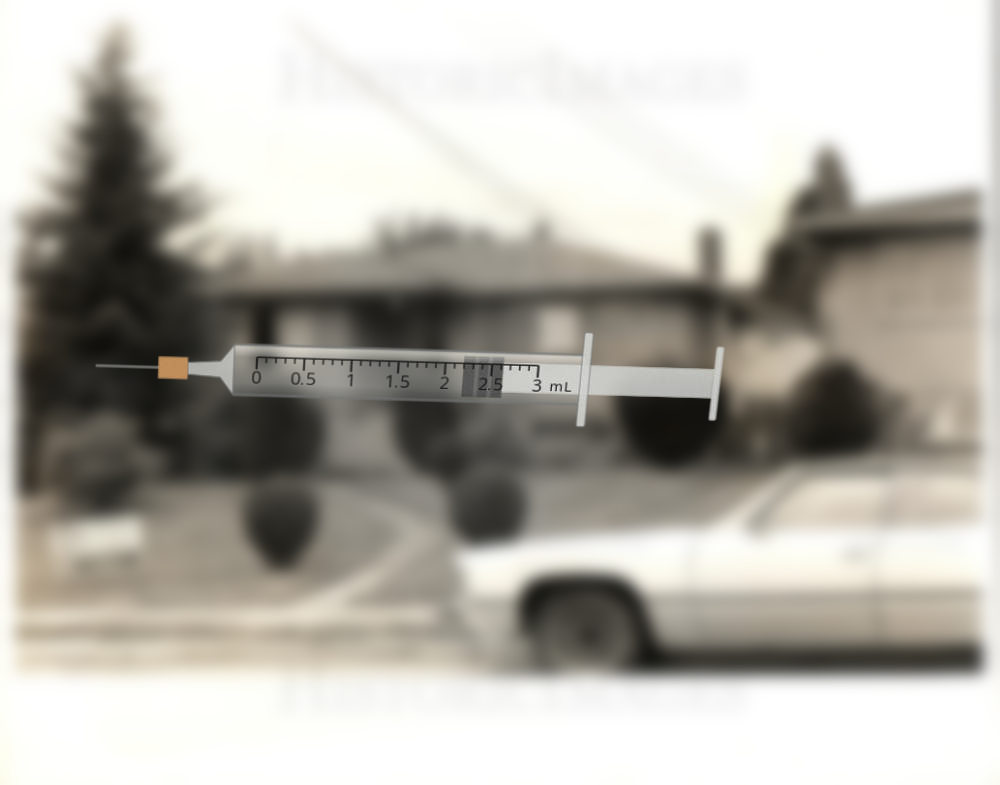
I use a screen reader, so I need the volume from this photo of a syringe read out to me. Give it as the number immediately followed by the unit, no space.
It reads 2.2mL
